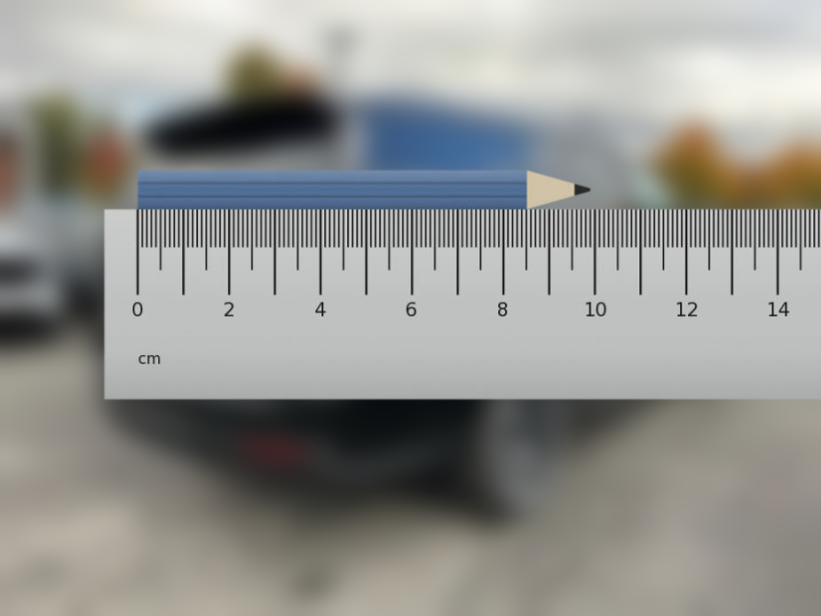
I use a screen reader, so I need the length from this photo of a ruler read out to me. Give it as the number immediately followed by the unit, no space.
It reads 9.9cm
